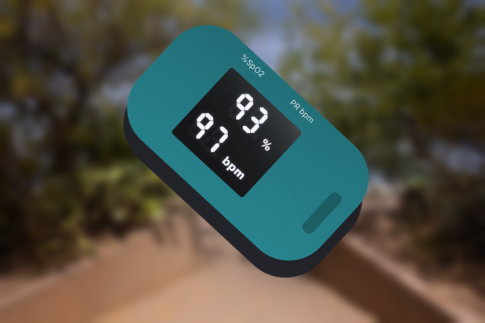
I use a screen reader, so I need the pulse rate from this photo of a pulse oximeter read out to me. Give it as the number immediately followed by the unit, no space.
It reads 97bpm
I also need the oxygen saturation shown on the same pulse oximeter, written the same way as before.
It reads 93%
